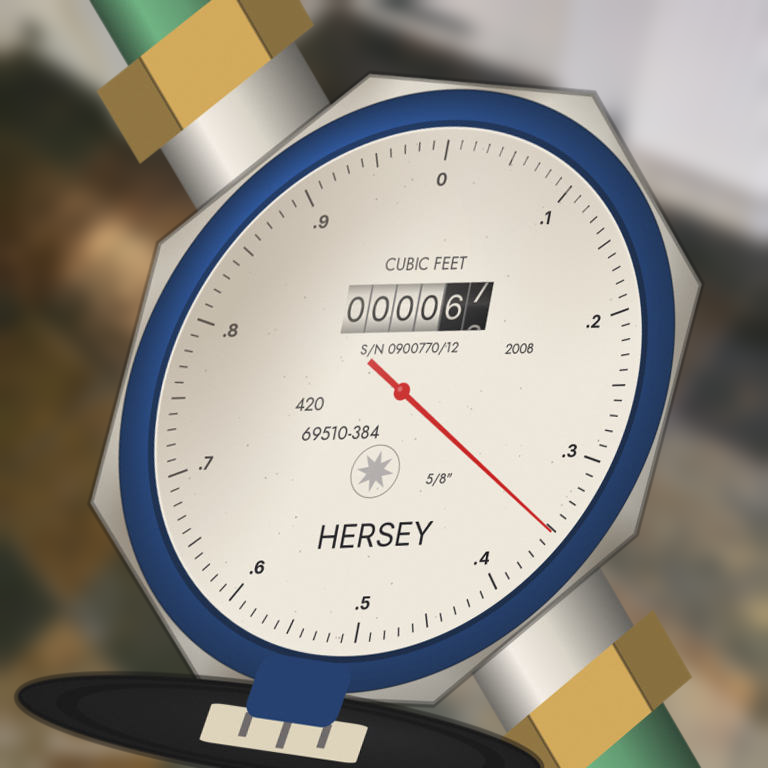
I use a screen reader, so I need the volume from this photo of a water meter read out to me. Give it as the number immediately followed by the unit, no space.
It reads 67.35ft³
